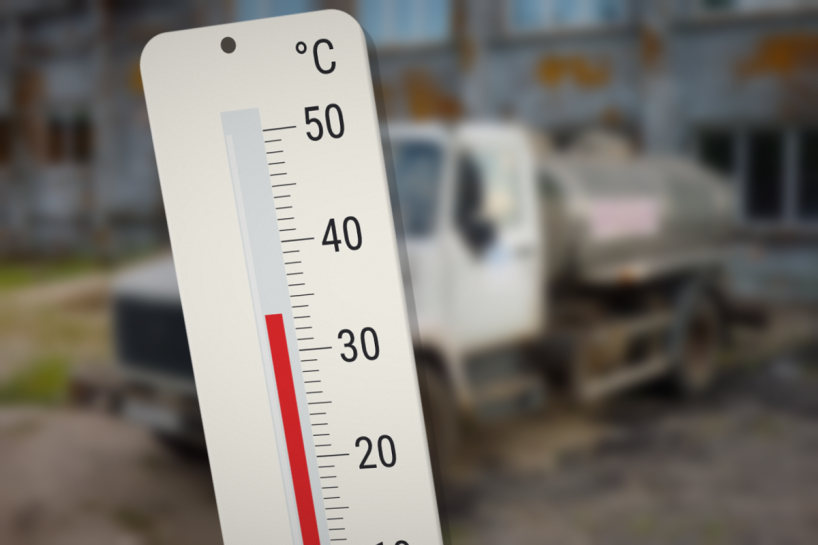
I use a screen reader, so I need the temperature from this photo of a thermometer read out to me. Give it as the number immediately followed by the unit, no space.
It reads 33.5°C
